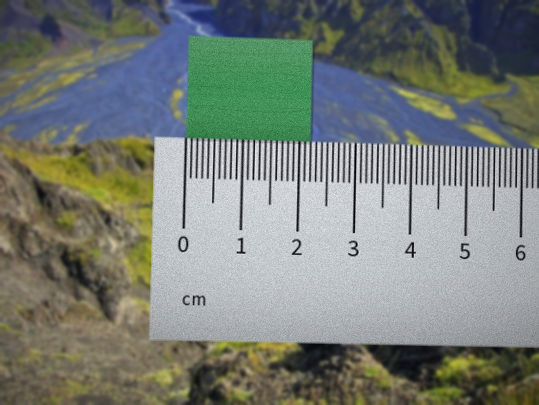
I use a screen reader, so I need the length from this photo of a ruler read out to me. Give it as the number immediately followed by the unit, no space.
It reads 2.2cm
